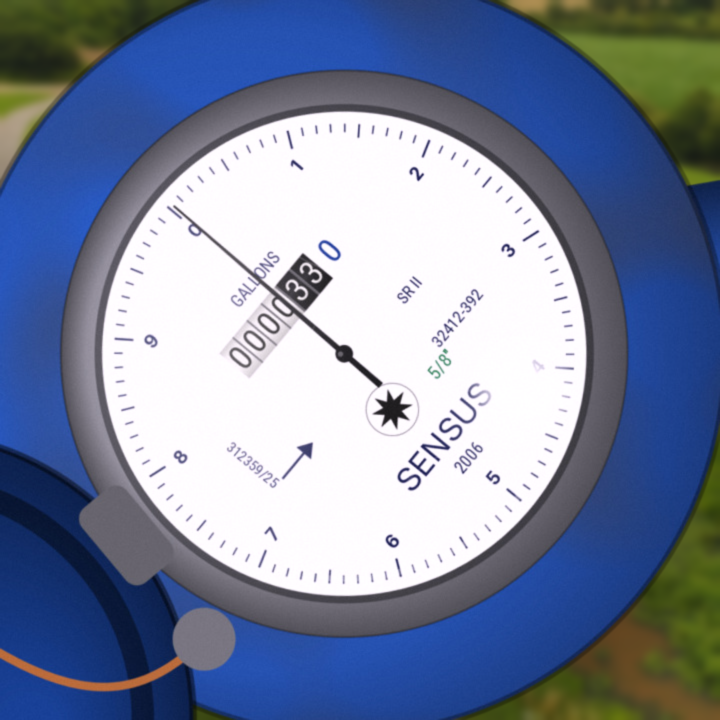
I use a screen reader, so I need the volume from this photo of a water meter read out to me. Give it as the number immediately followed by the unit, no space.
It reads 330.0gal
